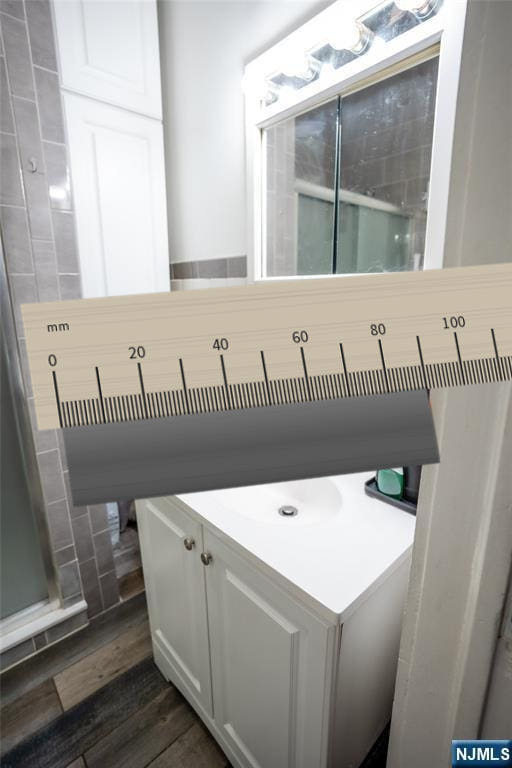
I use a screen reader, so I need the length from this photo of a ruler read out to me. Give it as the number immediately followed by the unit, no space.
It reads 90mm
